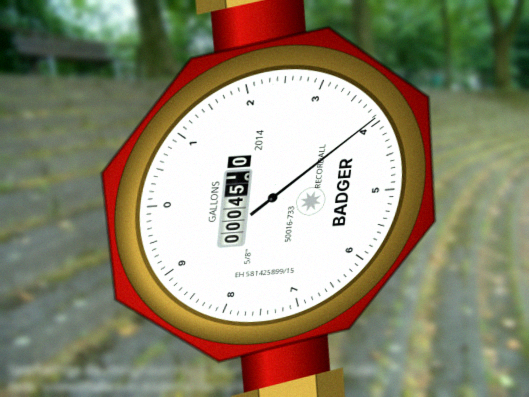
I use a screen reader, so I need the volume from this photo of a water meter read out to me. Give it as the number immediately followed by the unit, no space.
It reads 4513.9gal
